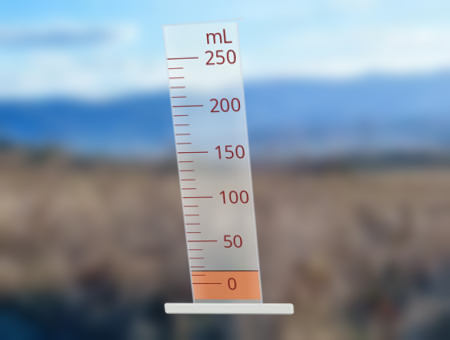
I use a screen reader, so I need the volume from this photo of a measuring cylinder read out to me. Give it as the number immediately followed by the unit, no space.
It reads 15mL
